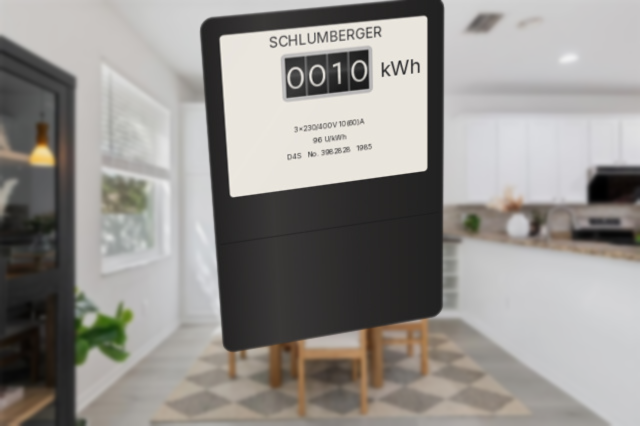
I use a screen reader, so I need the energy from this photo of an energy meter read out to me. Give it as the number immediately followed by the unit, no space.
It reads 10kWh
